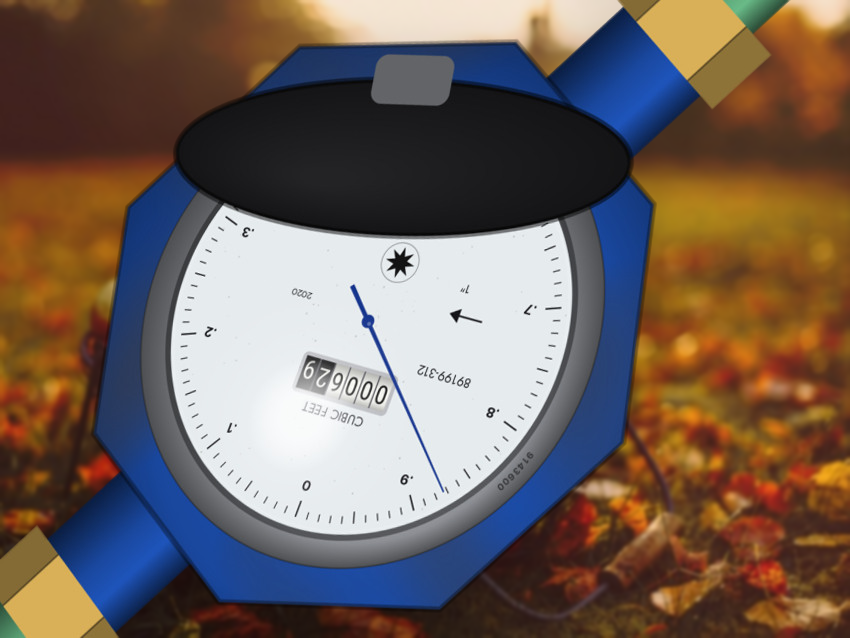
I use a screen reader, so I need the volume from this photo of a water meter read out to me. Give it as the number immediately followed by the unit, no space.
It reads 628.87ft³
